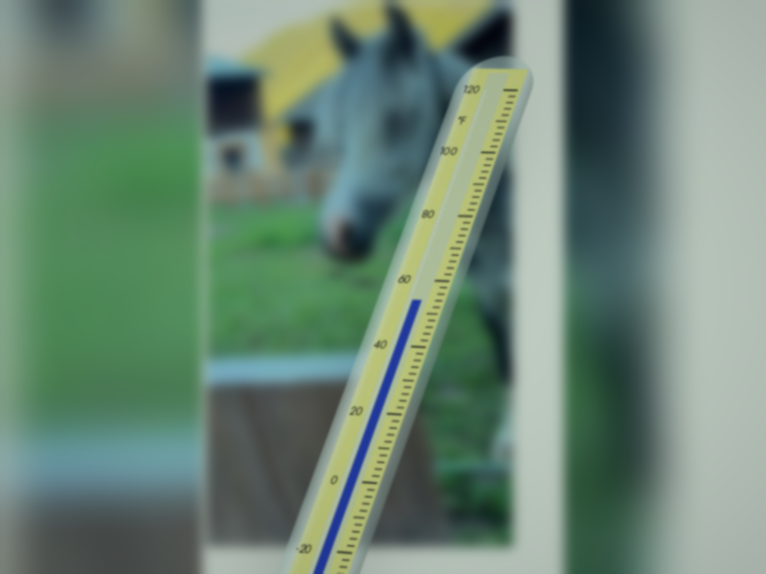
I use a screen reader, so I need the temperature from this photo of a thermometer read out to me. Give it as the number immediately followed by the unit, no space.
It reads 54°F
